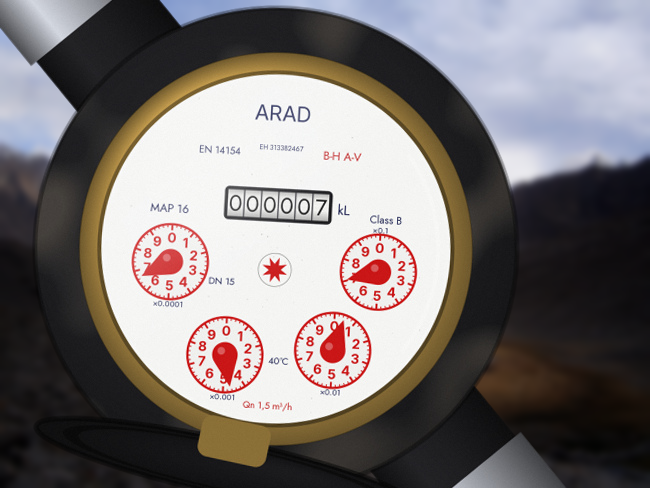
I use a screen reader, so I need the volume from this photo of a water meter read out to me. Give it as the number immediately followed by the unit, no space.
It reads 7.7046kL
